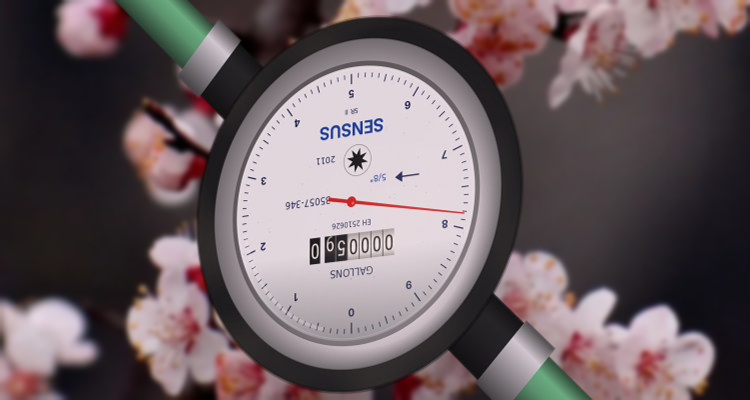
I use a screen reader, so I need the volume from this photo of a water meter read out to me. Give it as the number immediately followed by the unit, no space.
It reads 587.8gal
